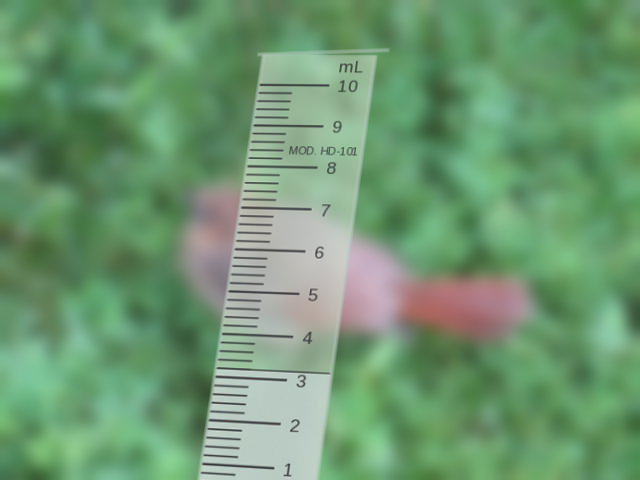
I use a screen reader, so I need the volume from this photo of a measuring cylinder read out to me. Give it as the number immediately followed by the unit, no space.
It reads 3.2mL
